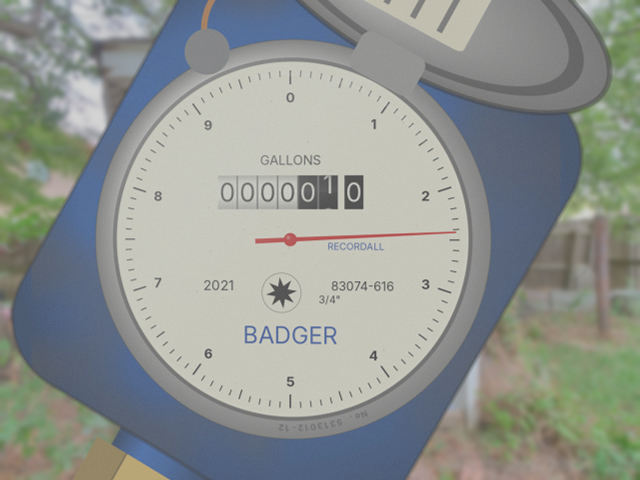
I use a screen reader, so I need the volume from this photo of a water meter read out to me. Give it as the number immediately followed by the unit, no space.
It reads 12.4gal
